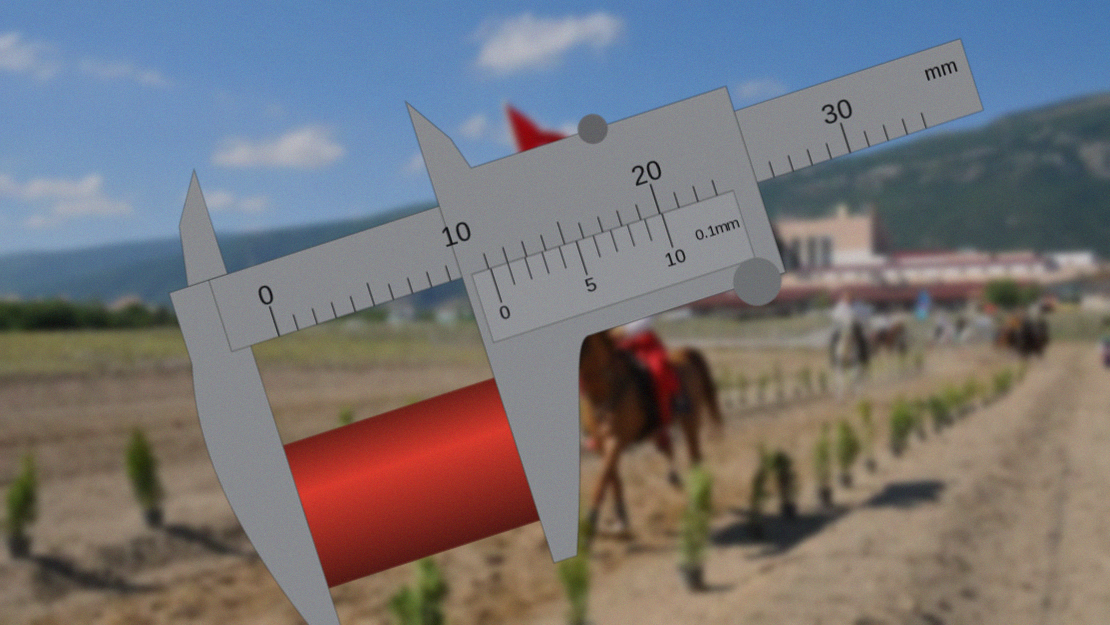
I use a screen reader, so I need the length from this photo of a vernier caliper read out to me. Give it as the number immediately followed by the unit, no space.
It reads 11.1mm
